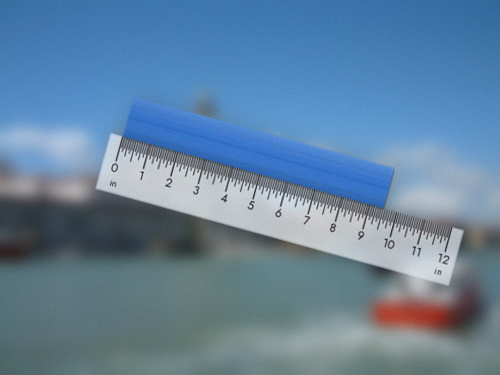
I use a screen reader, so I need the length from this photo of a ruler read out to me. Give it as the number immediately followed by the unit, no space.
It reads 9.5in
